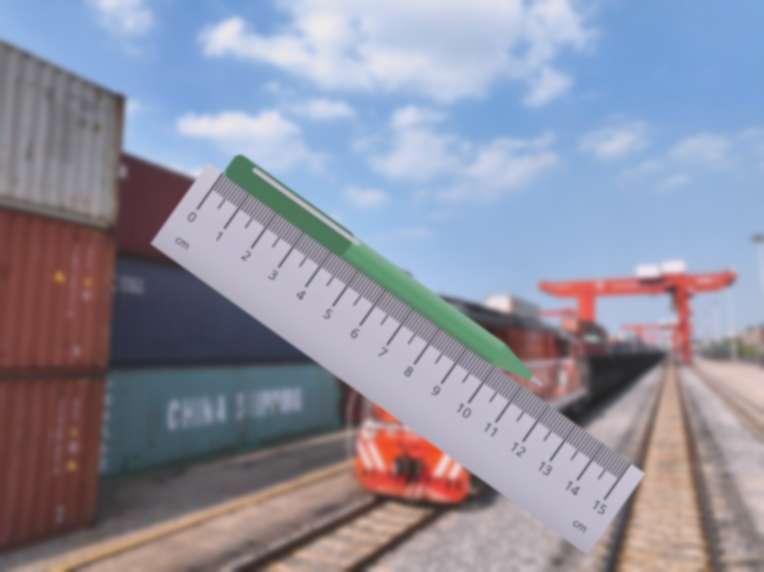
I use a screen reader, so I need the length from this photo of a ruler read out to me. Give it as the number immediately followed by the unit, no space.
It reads 11.5cm
